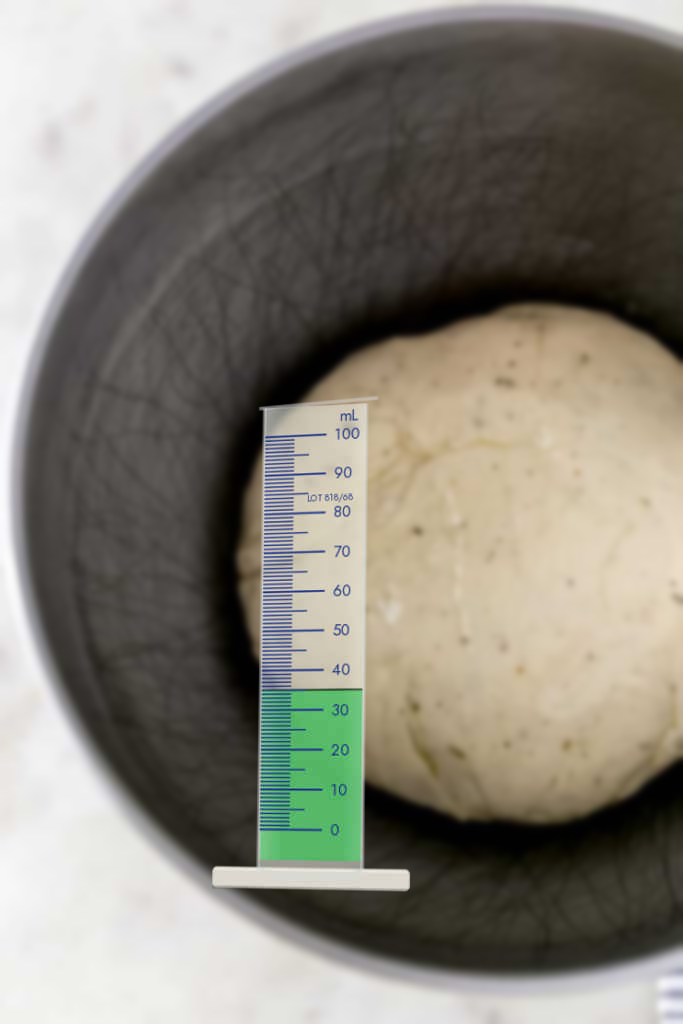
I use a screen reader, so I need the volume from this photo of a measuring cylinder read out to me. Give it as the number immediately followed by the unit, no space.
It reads 35mL
